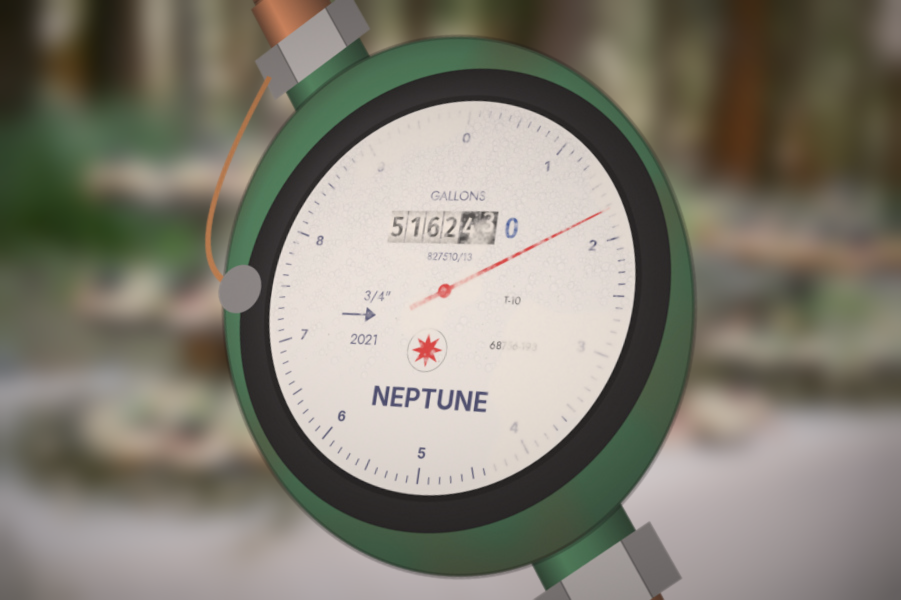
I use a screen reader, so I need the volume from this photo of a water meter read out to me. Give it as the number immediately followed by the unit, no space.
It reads 5162431.7gal
